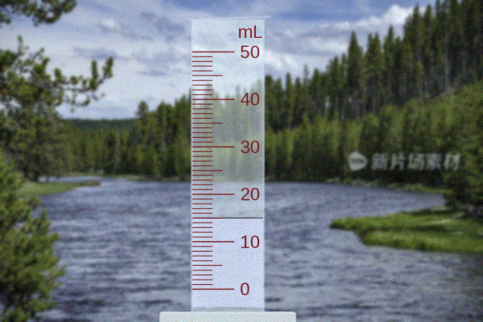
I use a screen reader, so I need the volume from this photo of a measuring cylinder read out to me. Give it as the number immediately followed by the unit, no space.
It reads 15mL
